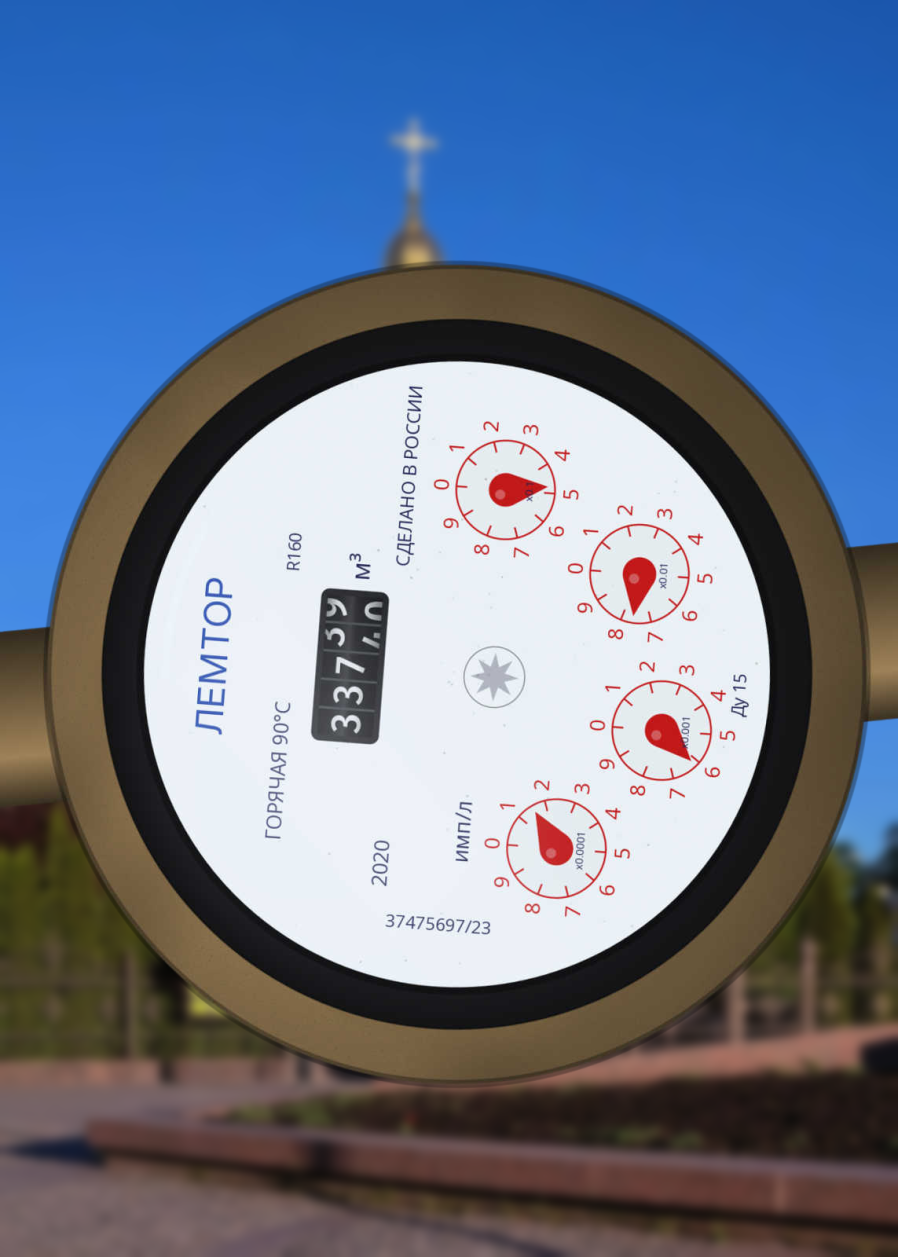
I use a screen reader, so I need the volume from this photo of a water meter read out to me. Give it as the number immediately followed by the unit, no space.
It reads 33739.4761m³
